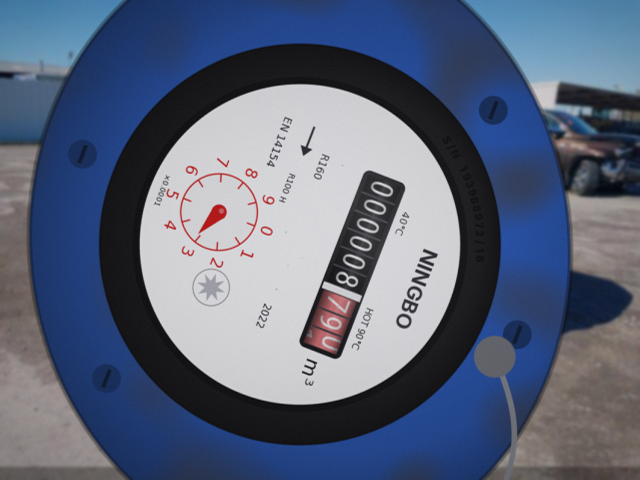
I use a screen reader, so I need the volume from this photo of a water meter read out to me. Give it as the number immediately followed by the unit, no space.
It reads 8.7903m³
